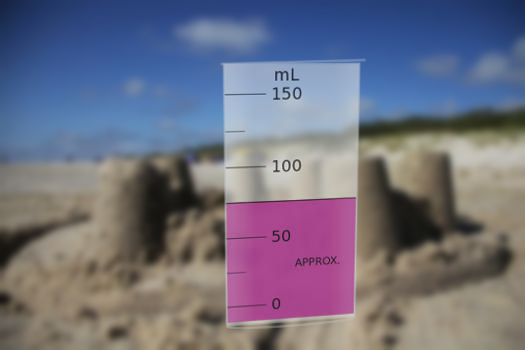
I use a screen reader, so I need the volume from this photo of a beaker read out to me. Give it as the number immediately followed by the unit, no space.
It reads 75mL
